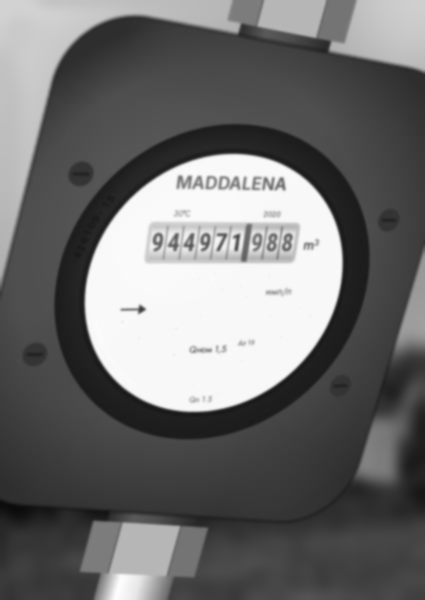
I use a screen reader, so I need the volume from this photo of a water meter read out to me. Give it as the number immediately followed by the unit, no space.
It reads 944971.988m³
